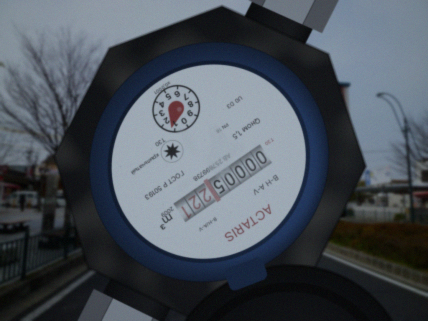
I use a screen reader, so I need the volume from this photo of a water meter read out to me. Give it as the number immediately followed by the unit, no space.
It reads 5.2211m³
